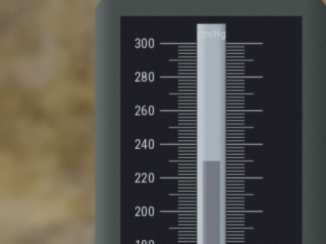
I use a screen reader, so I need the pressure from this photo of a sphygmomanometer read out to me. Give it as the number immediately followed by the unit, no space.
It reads 230mmHg
